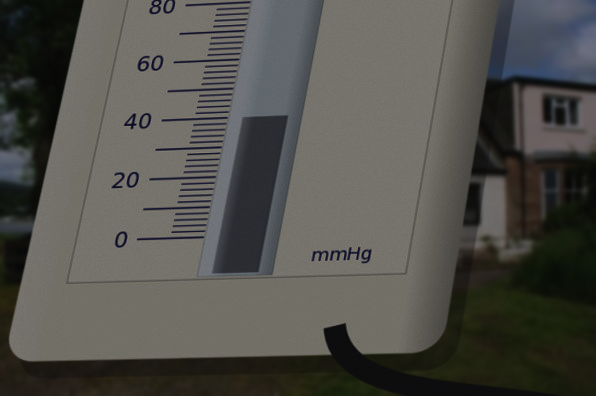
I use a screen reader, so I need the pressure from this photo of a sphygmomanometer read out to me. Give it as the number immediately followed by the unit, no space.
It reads 40mmHg
